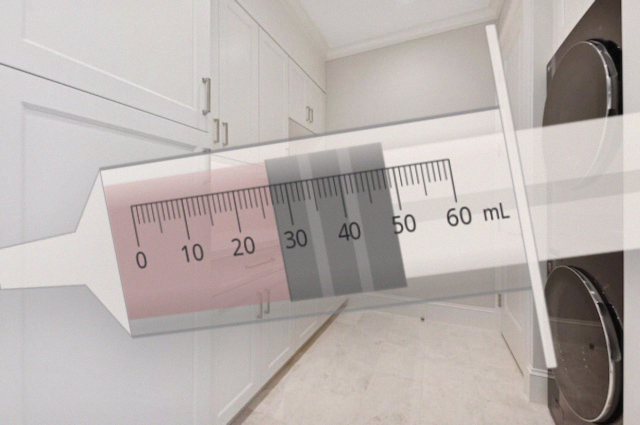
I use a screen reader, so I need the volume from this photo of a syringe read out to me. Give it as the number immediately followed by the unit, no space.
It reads 27mL
